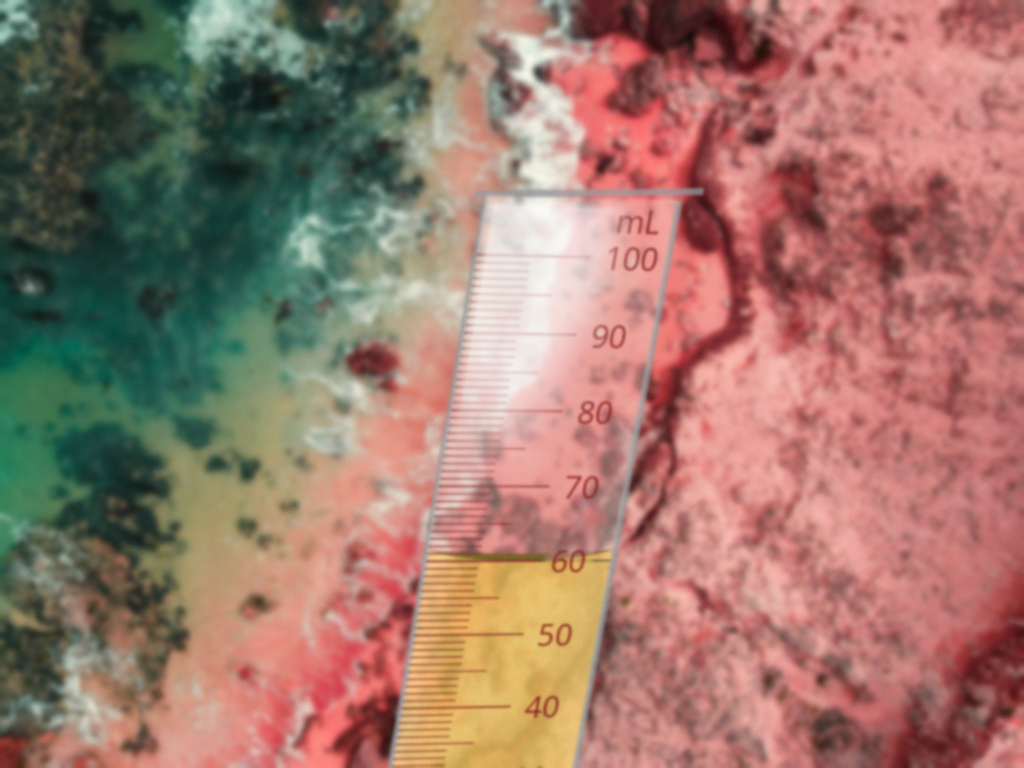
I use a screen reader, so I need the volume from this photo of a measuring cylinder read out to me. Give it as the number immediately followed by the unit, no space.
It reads 60mL
